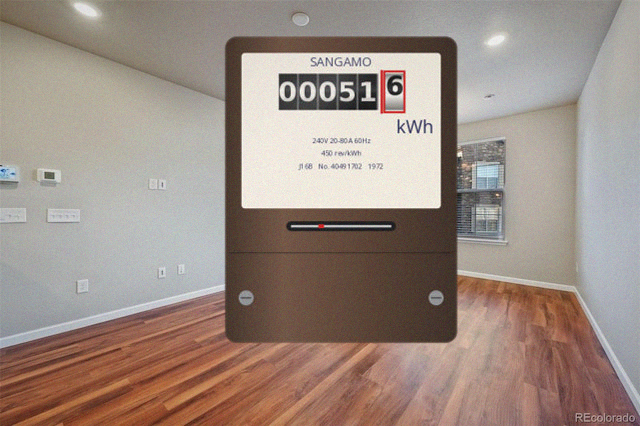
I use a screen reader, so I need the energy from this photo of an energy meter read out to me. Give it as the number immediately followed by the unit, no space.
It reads 51.6kWh
